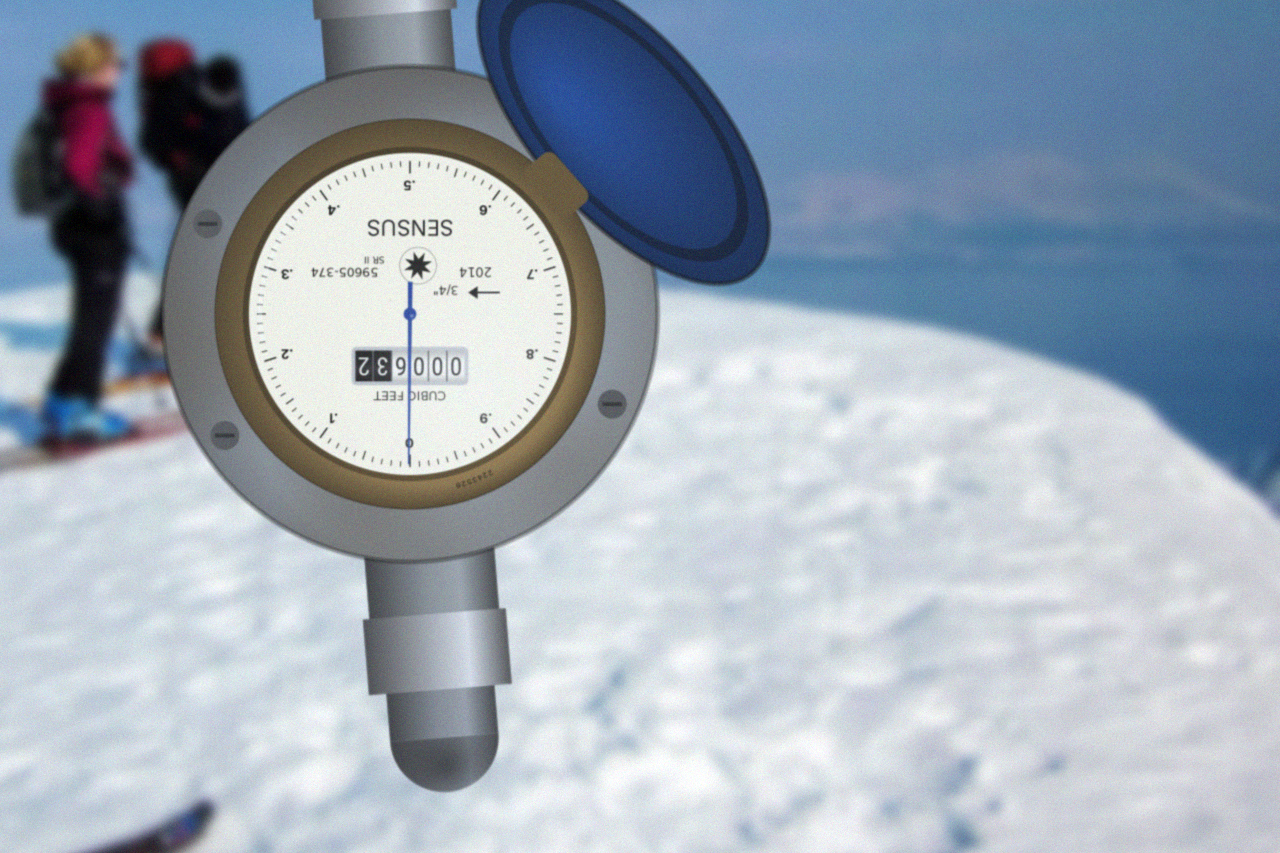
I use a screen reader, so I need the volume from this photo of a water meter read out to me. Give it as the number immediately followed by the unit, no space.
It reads 632.00ft³
